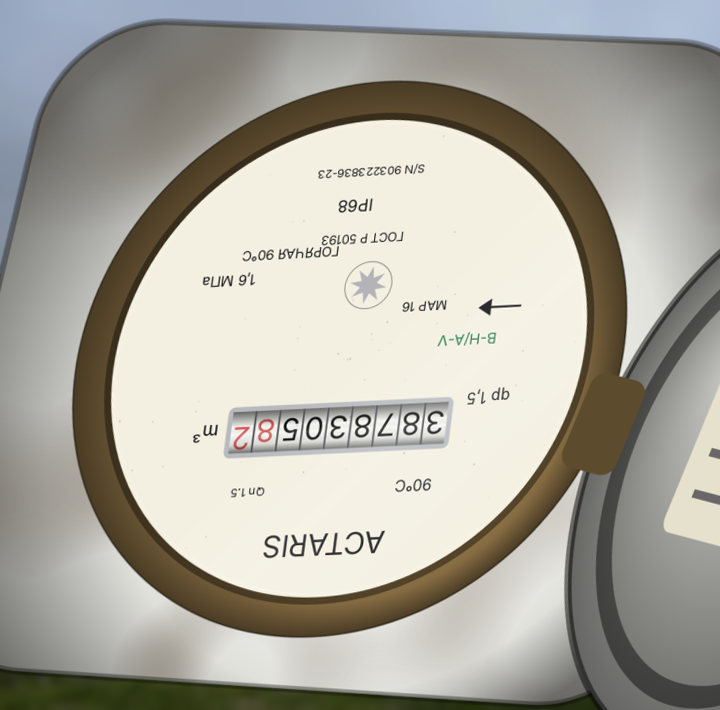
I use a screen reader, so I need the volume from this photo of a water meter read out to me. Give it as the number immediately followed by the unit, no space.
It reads 3878305.82m³
